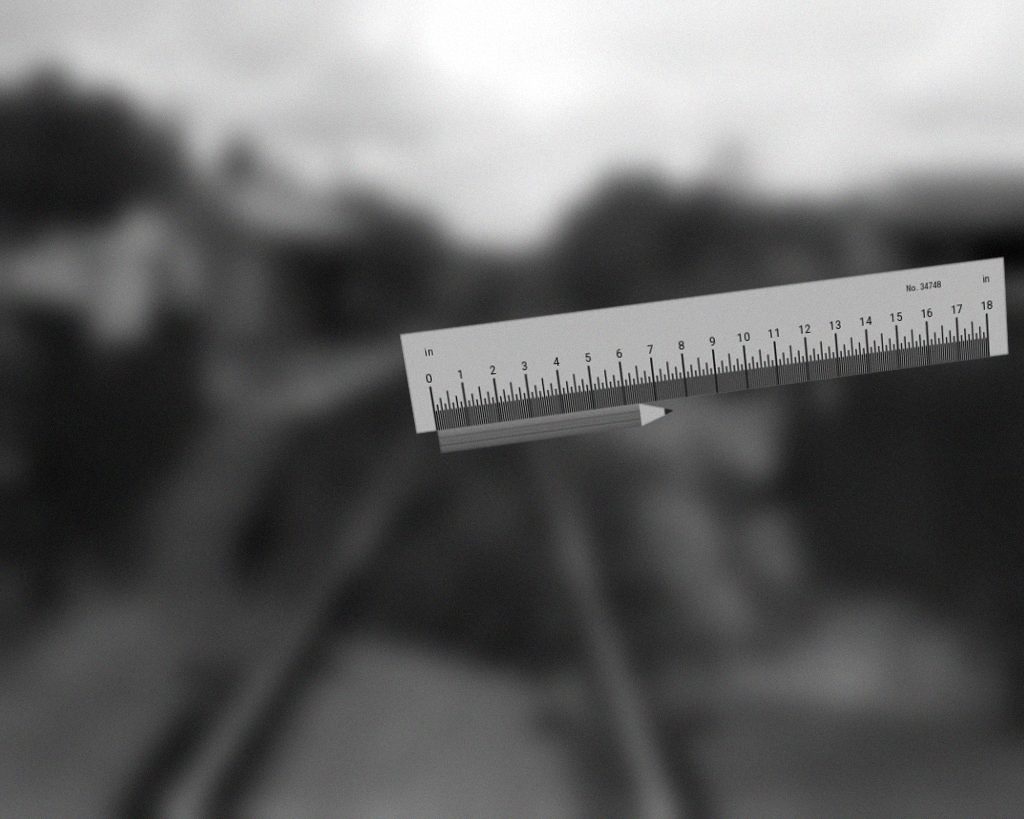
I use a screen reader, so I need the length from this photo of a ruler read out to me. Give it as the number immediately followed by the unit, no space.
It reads 7.5in
